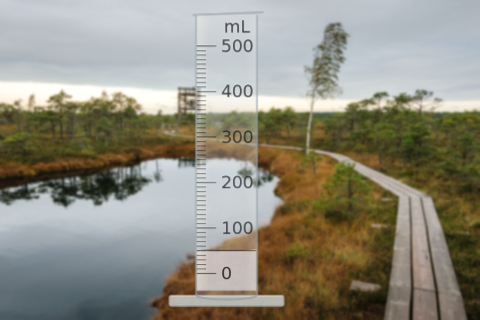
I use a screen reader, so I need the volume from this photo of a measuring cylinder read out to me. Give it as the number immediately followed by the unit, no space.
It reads 50mL
